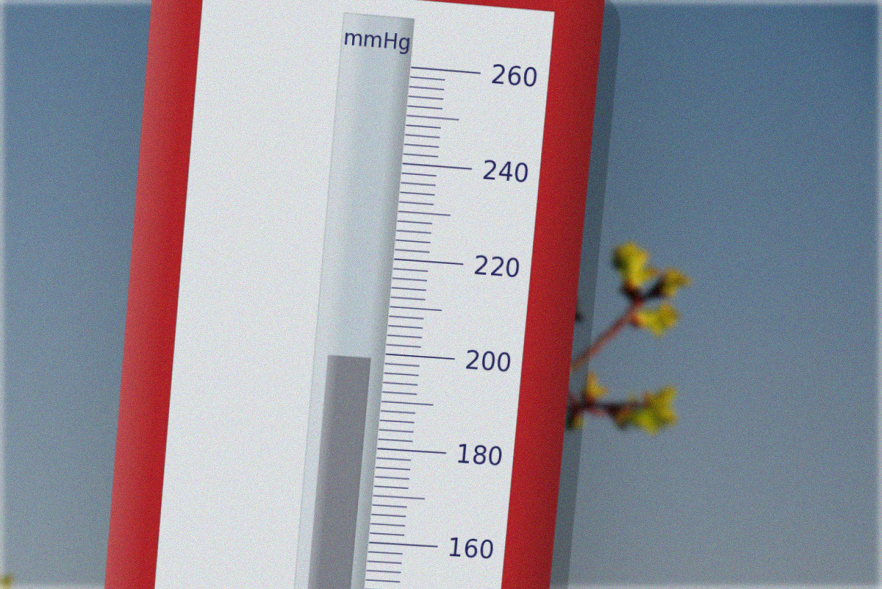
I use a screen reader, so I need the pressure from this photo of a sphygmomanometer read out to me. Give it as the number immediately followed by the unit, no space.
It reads 199mmHg
